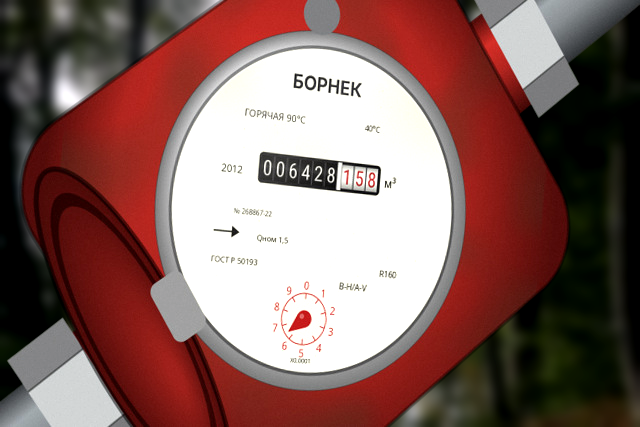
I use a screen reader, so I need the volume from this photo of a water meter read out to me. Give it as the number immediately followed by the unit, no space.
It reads 6428.1586m³
